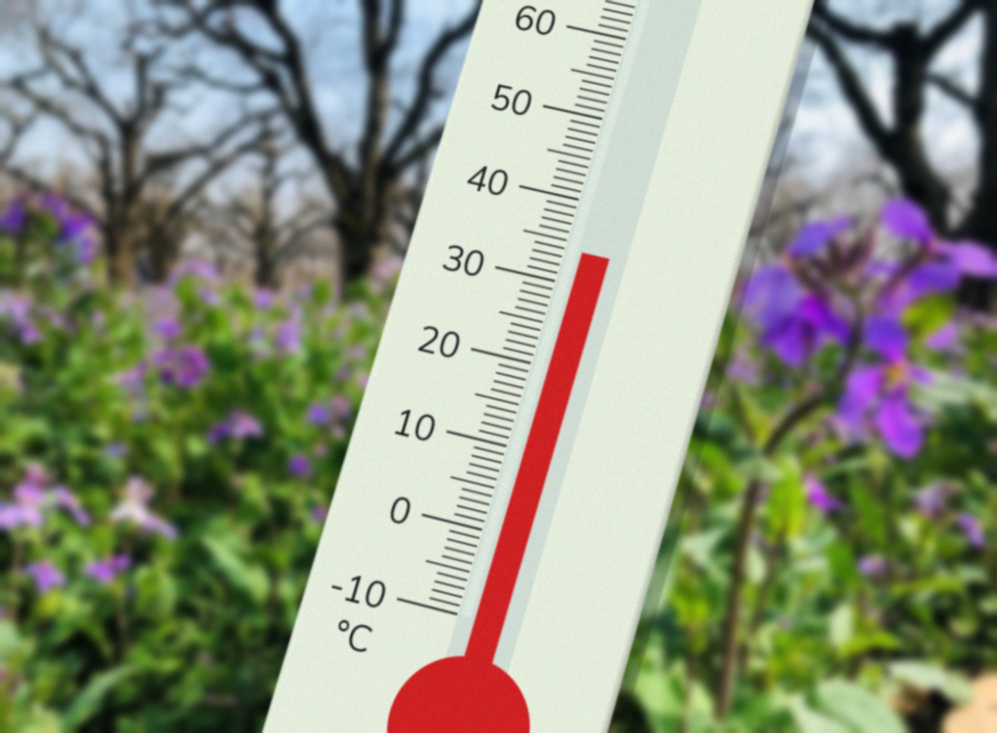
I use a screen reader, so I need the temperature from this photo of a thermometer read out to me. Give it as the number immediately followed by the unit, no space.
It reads 34°C
